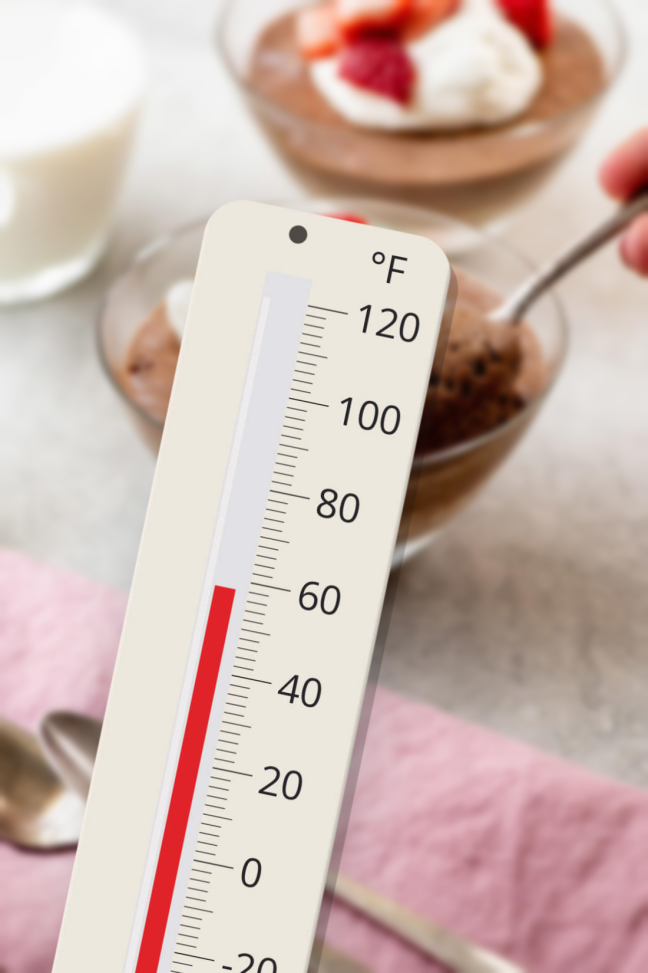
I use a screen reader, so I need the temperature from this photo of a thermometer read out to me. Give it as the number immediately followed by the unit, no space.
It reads 58°F
